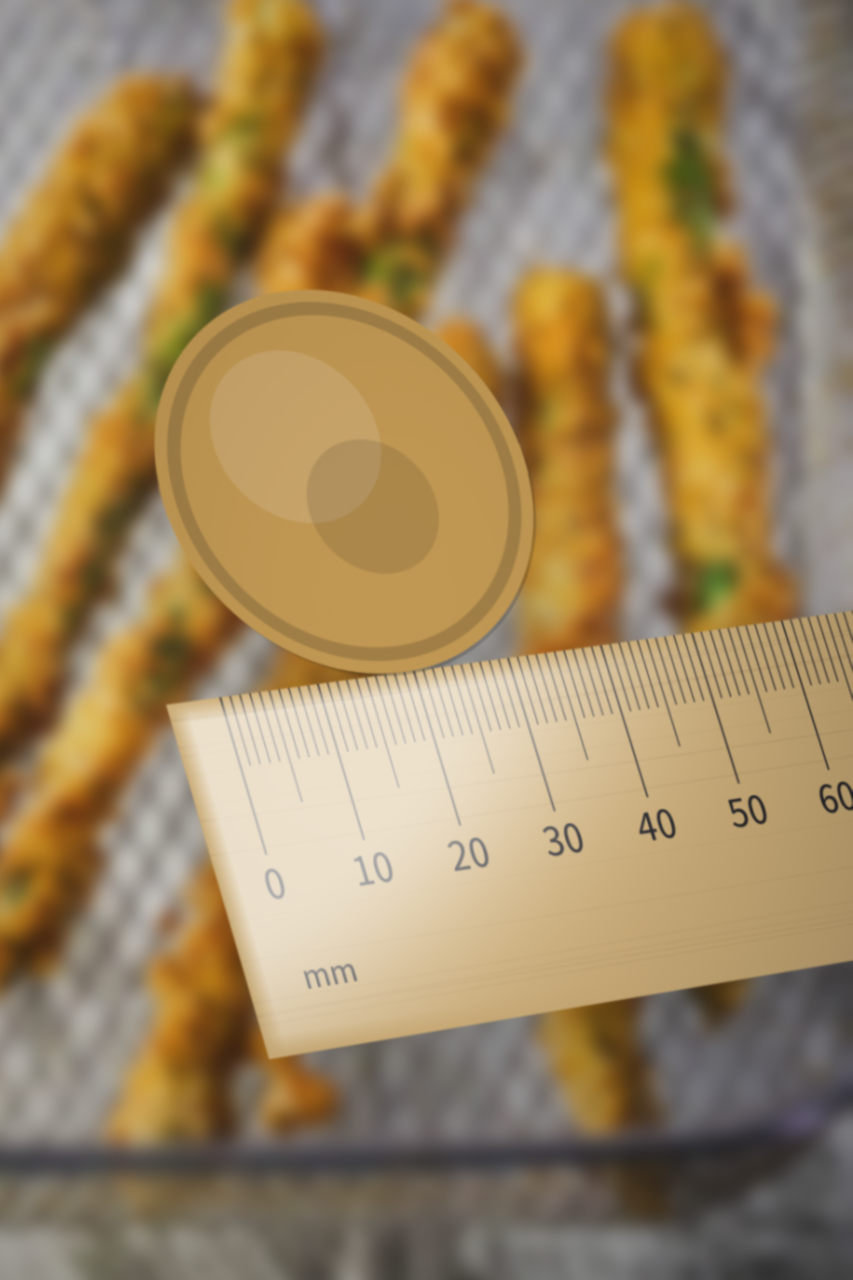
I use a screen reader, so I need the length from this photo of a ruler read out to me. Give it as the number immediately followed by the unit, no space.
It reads 38mm
